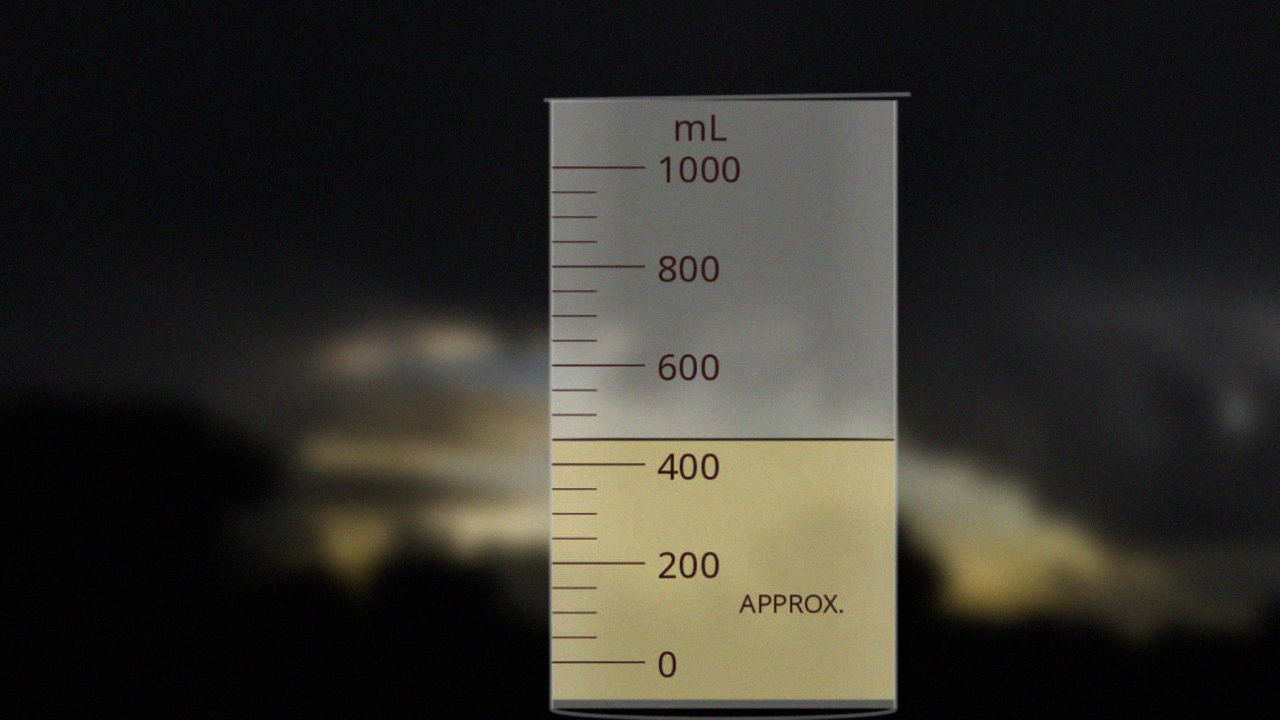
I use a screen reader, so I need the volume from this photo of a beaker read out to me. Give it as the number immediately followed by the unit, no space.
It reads 450mL
